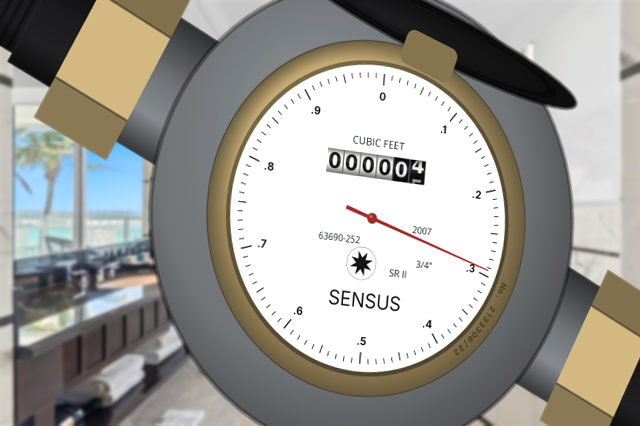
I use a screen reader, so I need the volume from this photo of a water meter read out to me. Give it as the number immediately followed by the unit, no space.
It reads 4.29ft³
